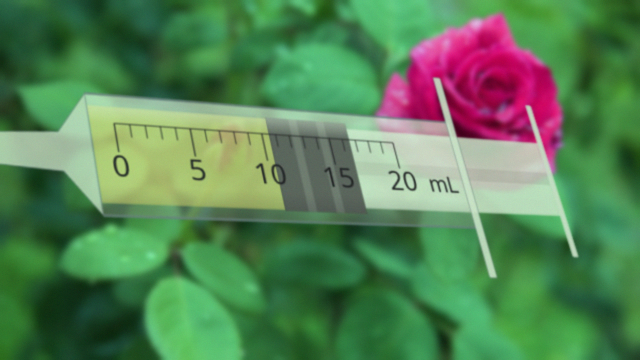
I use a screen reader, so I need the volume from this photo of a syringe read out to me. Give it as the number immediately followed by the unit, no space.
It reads 10.5mL
